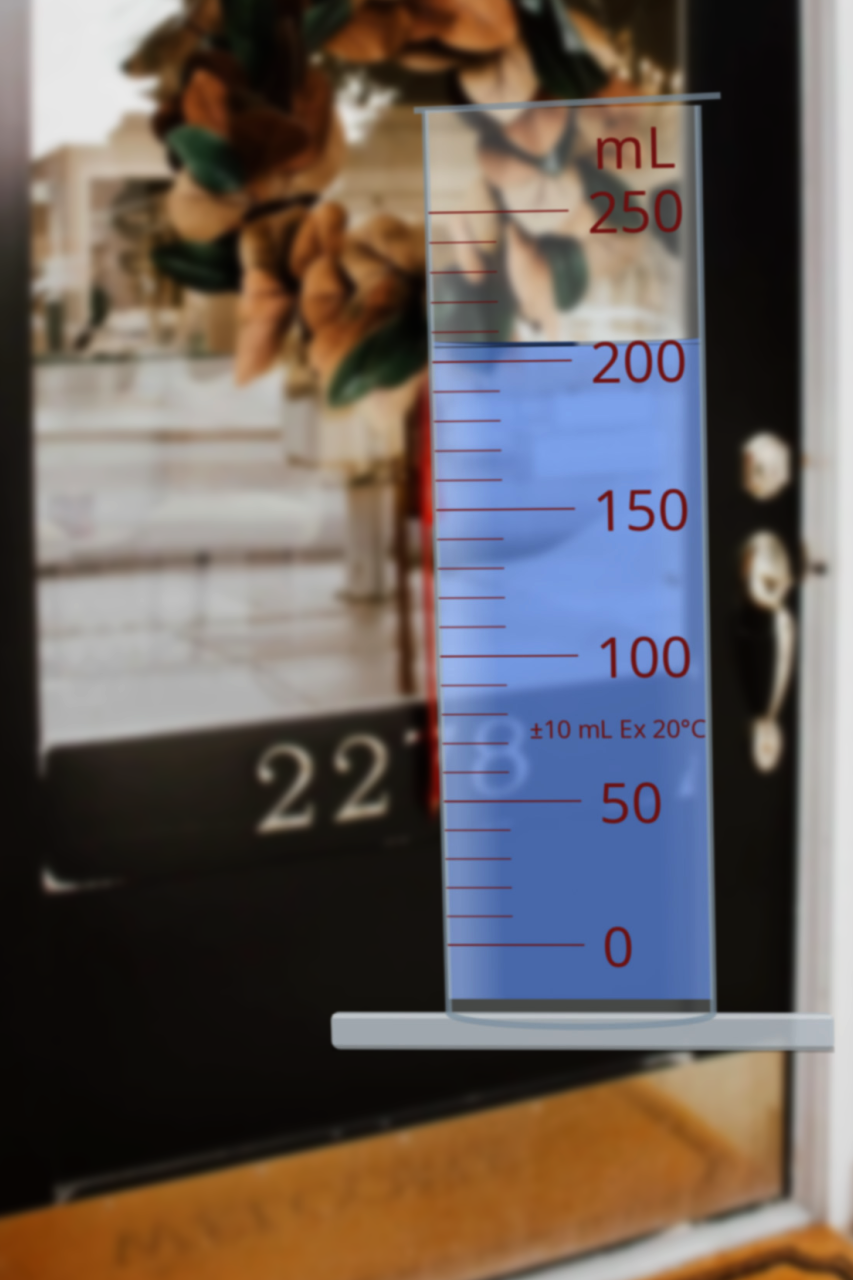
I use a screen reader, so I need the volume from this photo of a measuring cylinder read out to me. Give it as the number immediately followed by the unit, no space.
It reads 205mL
